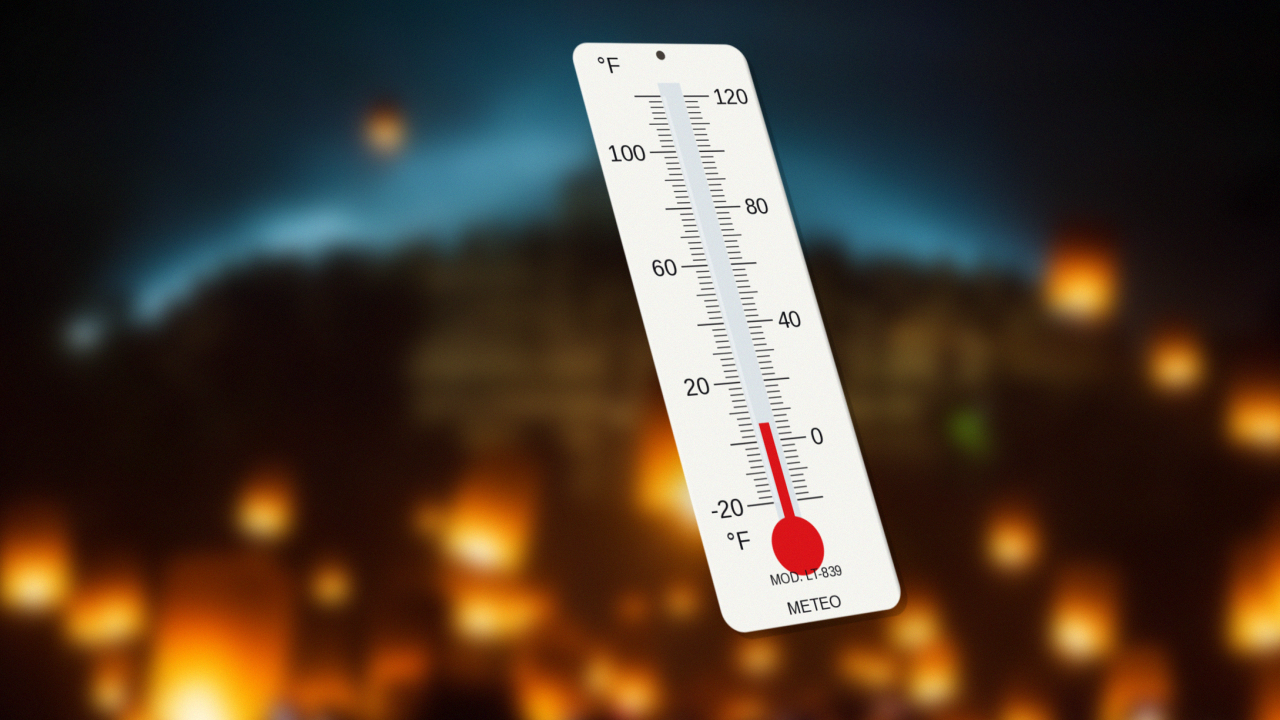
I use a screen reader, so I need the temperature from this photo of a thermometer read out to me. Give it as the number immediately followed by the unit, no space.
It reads 6°F
